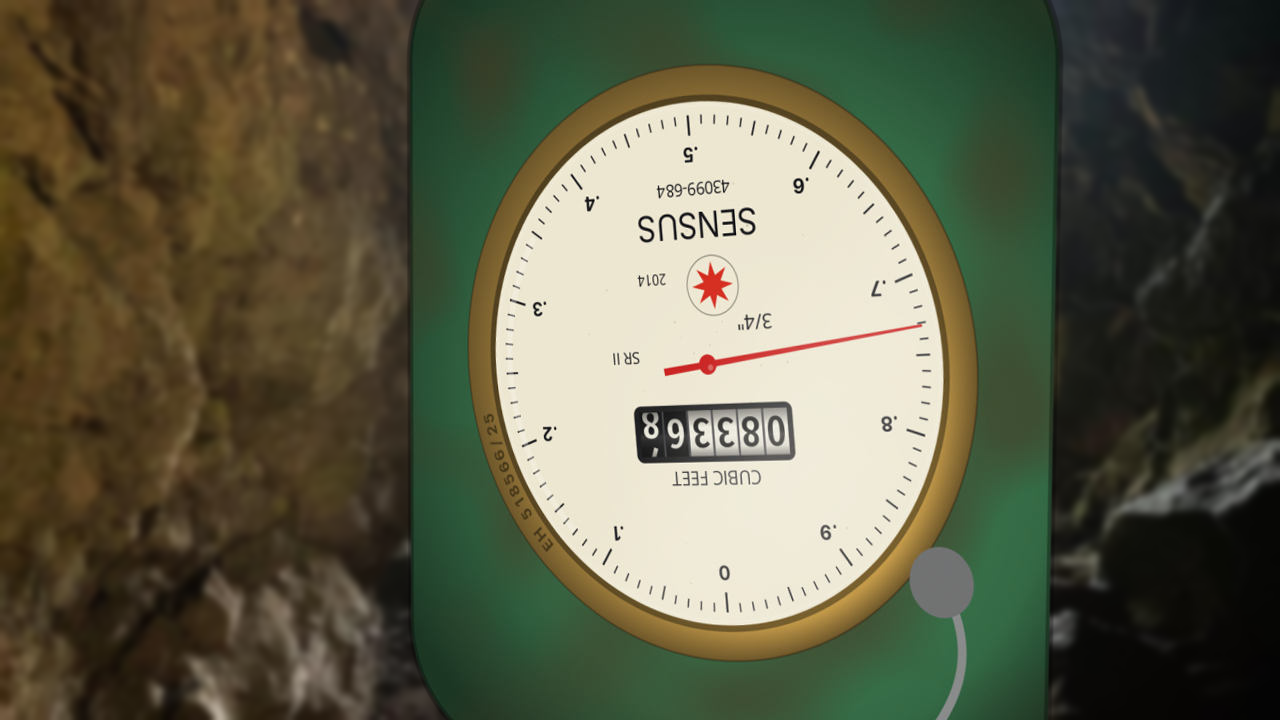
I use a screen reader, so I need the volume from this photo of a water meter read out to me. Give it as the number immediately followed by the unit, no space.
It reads 83367.73ft³
